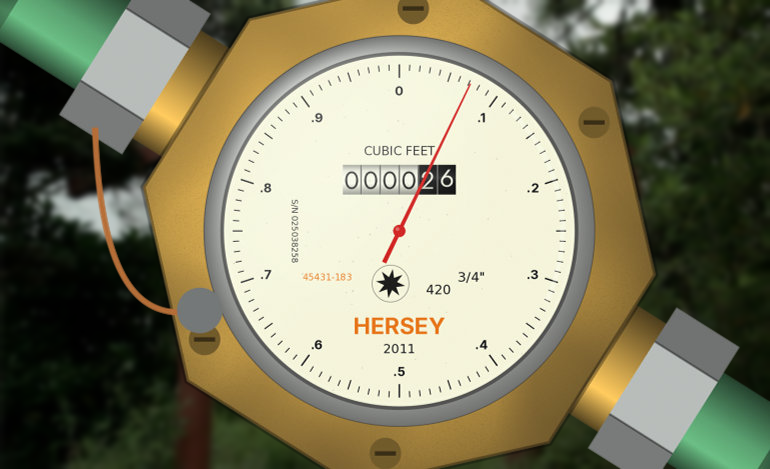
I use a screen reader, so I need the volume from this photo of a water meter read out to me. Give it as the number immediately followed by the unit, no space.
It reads 26.07ft³
